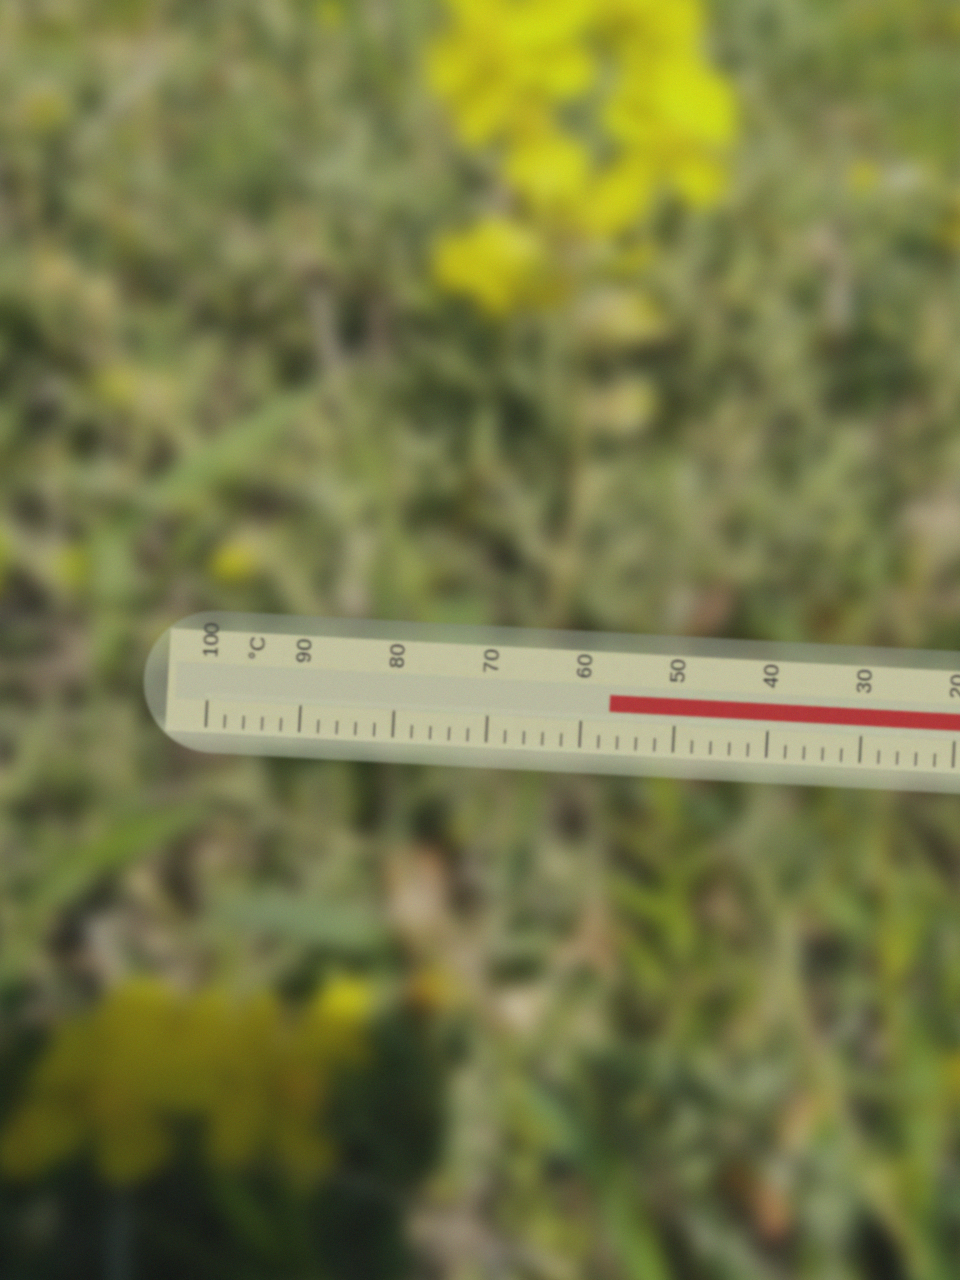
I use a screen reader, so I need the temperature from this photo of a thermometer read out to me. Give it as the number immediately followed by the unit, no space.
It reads 57°C
